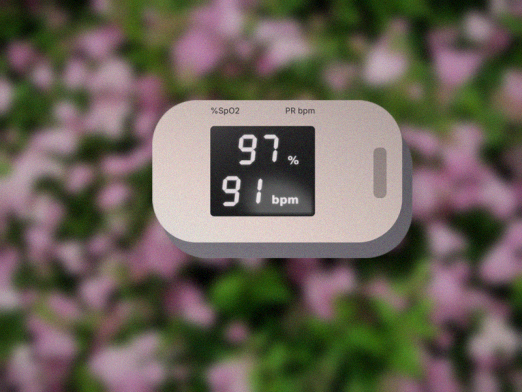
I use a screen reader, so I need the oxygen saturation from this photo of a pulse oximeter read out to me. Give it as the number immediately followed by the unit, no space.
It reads 97%
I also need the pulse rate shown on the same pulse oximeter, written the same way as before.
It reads 91bpm
